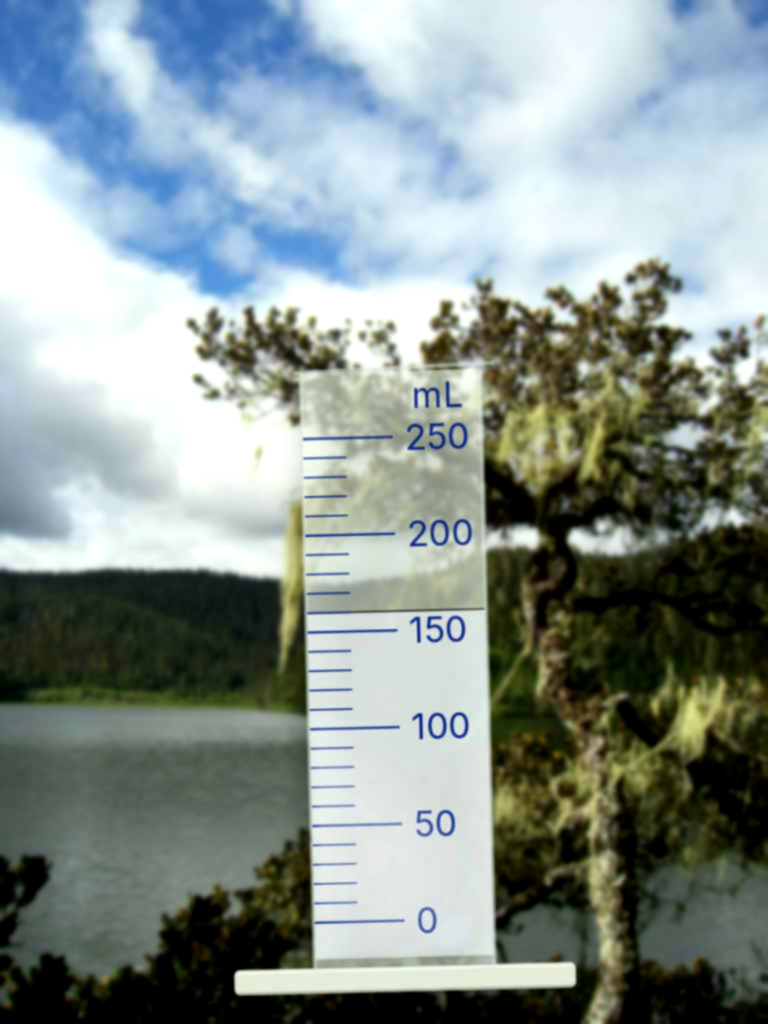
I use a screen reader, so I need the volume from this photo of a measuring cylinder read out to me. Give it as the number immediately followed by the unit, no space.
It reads 160mL
